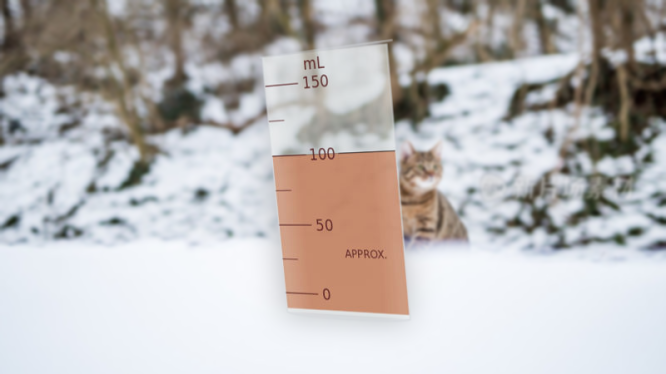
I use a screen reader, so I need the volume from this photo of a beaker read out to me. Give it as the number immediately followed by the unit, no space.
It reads 100mL
